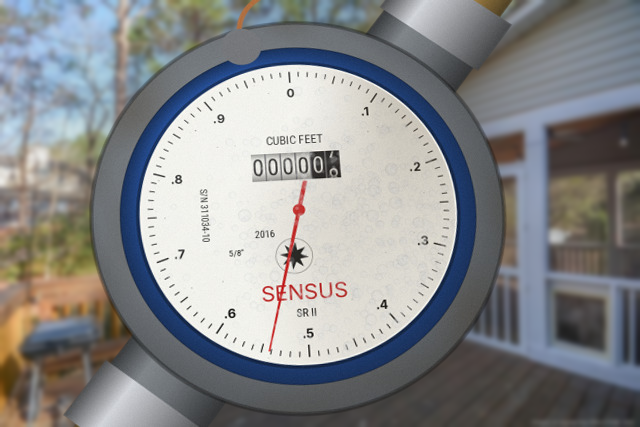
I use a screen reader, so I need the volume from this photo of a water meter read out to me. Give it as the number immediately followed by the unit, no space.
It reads 7.54ft³
